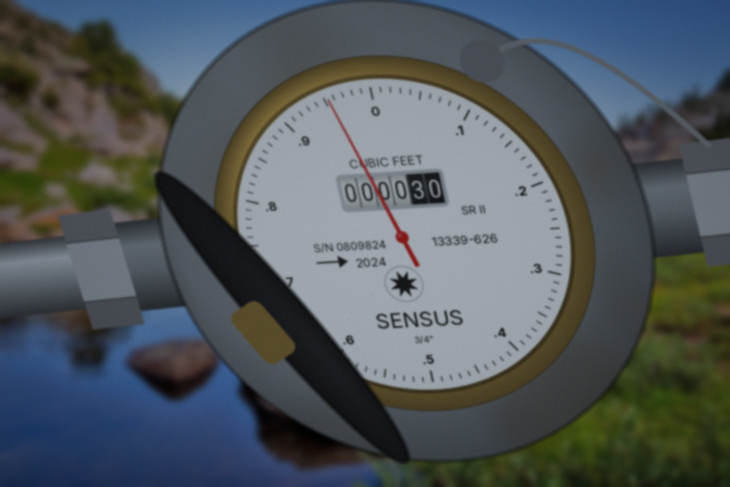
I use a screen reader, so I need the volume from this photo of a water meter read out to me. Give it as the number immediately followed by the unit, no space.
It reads 29.95ft³
